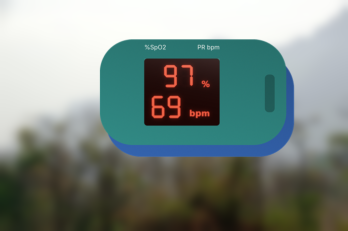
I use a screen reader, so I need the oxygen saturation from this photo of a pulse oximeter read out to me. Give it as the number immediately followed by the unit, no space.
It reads 97%
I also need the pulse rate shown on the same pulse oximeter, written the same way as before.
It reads 69bpm
